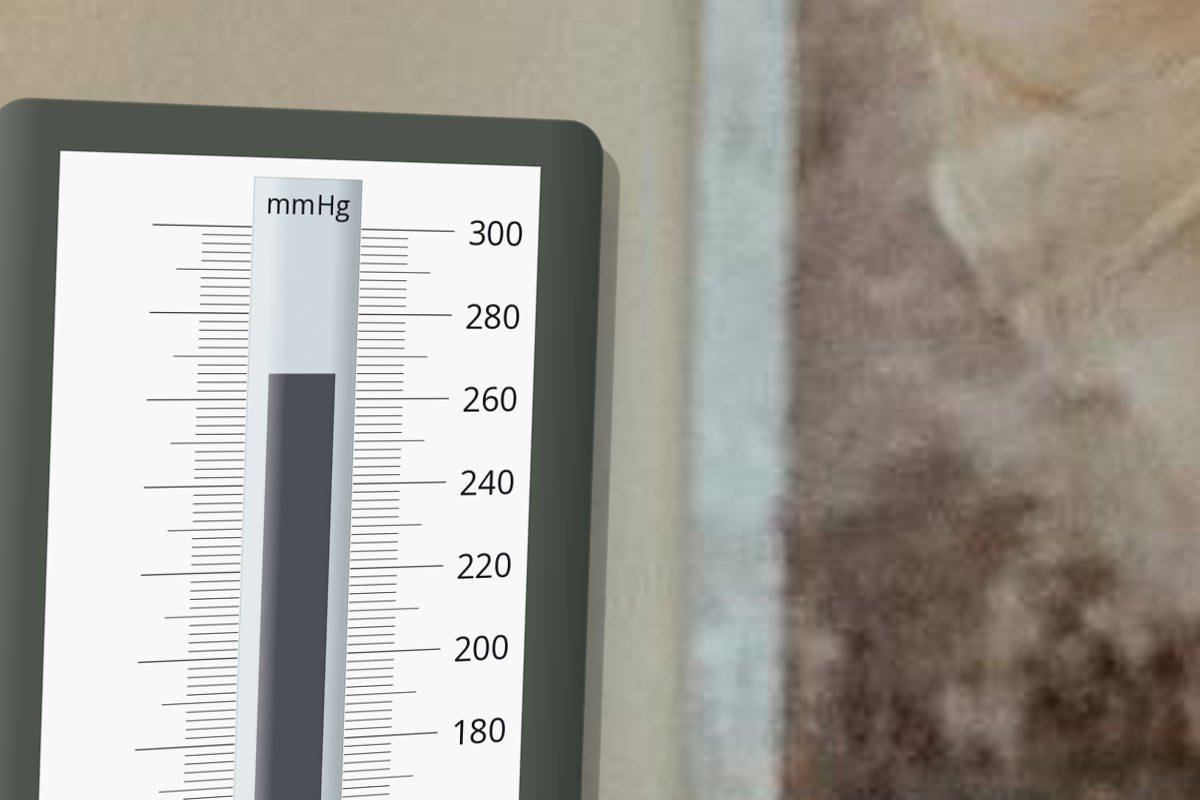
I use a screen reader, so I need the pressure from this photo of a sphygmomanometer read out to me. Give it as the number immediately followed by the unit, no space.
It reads 266mmHg
